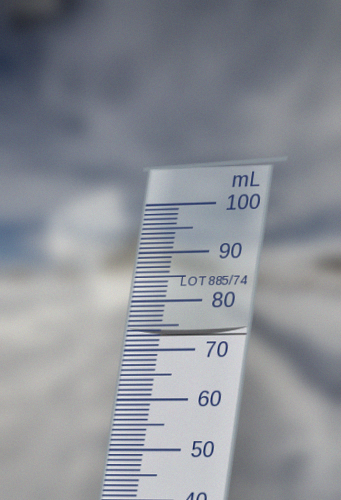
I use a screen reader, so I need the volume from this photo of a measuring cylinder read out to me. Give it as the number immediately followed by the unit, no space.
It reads 73mL
